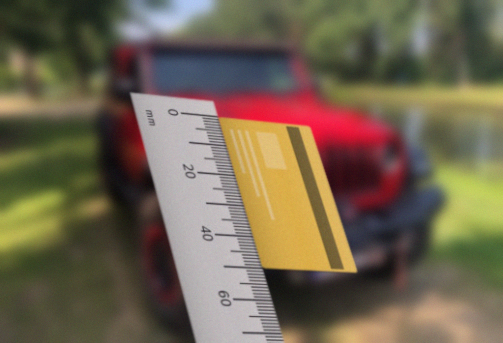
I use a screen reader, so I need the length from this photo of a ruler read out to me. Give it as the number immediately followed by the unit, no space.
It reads 50mm
